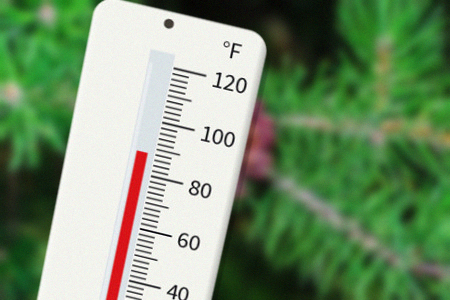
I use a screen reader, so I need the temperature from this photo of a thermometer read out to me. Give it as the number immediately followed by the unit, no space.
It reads 88°F
